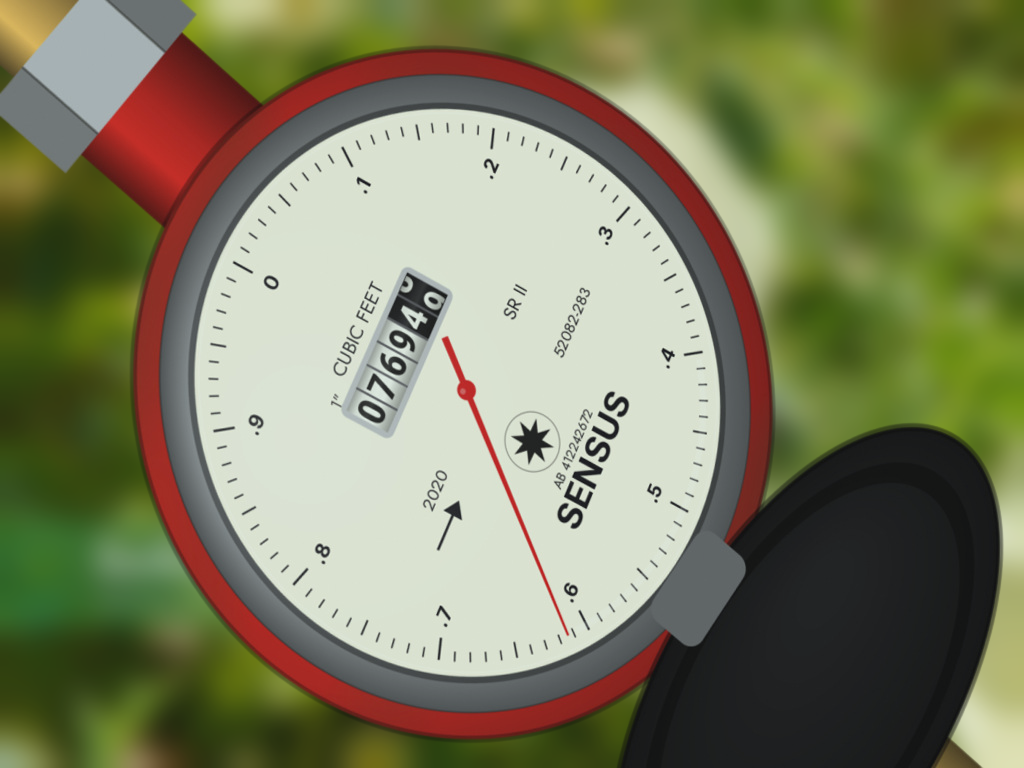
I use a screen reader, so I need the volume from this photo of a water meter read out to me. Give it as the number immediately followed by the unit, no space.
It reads 76948.61ft³
